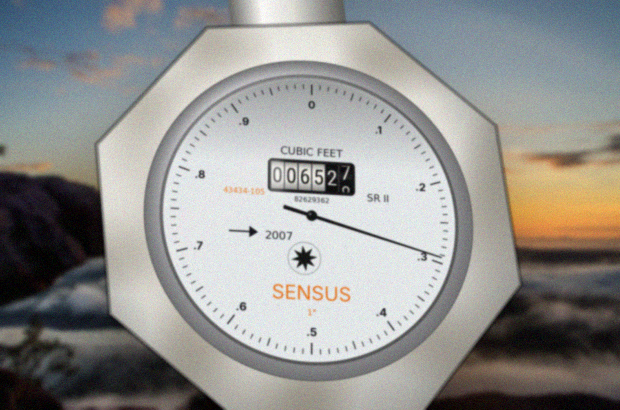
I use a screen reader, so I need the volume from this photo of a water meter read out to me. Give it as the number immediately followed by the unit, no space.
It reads 6527.29ft³
